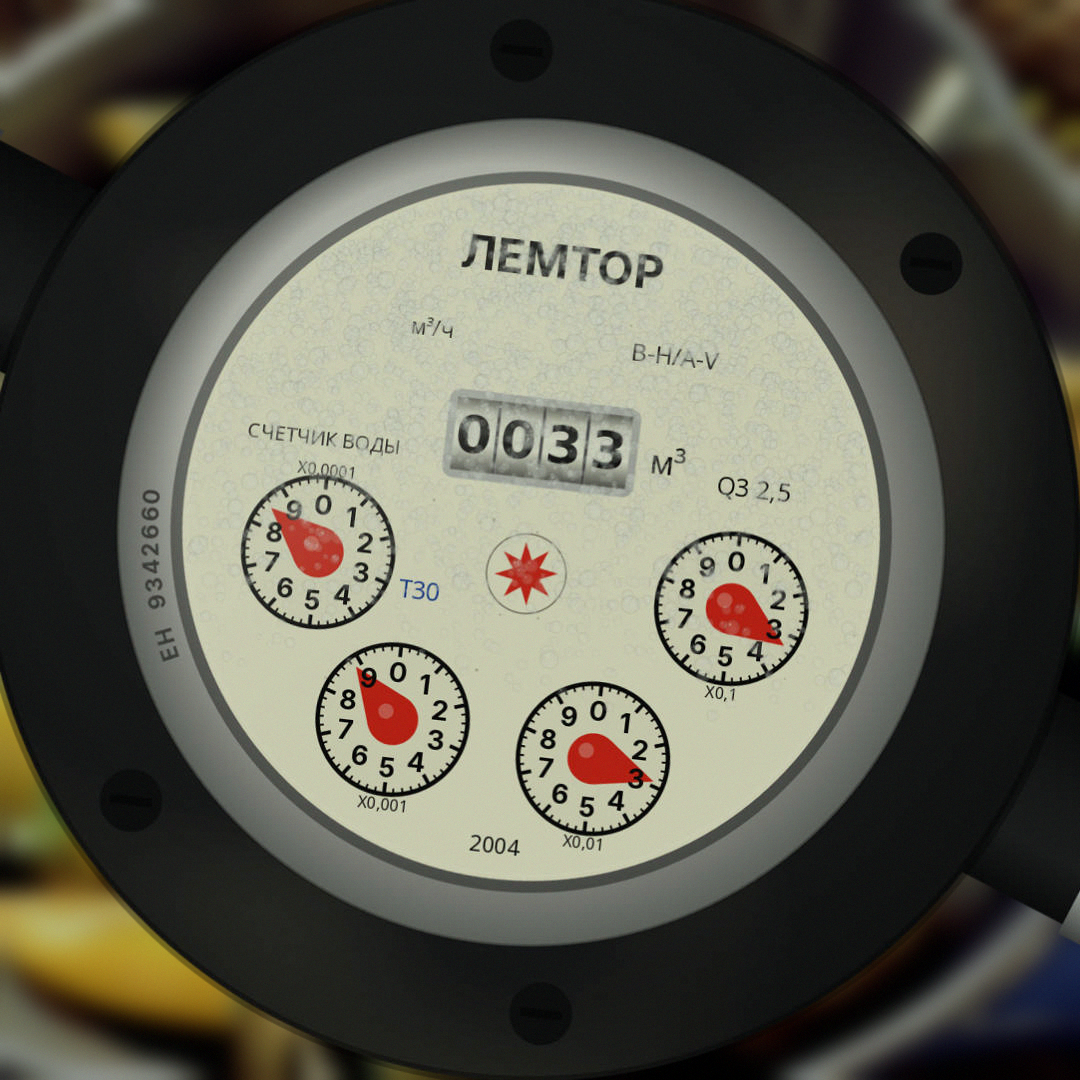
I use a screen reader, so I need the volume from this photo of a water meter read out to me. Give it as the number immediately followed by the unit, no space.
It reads 33.3288m³
